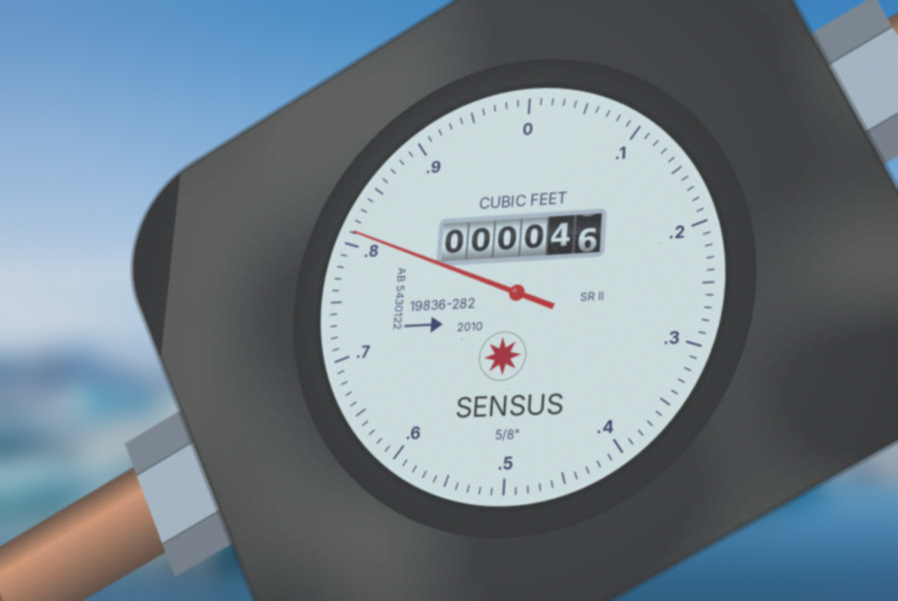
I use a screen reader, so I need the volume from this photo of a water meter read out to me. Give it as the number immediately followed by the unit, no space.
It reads 45.81ft³
